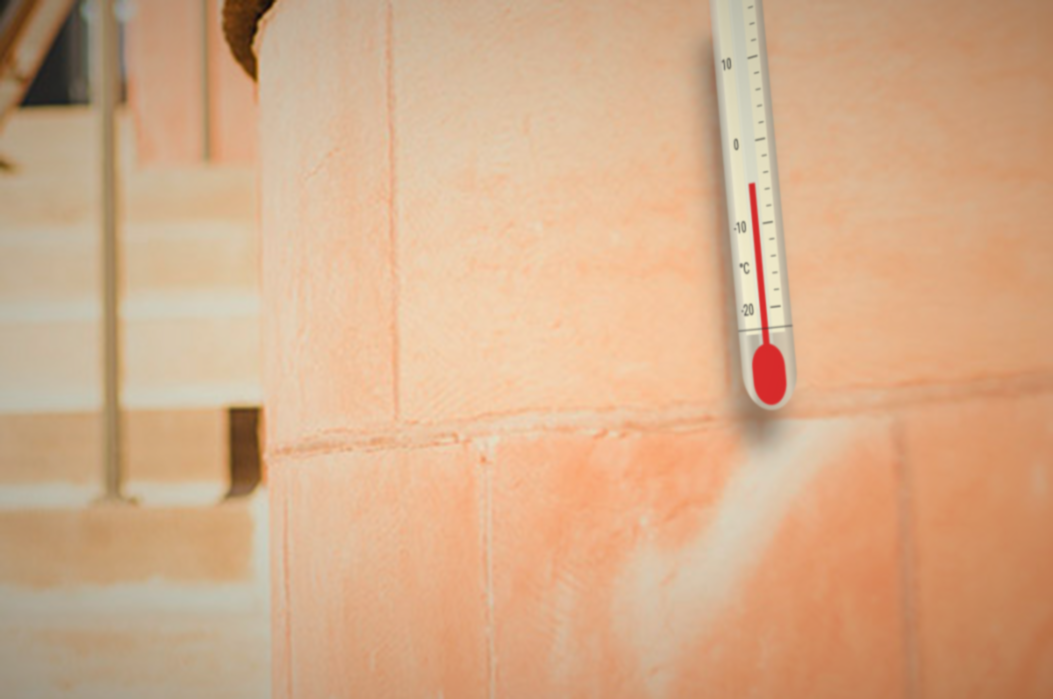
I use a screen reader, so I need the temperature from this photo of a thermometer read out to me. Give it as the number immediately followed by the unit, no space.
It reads -5°C
